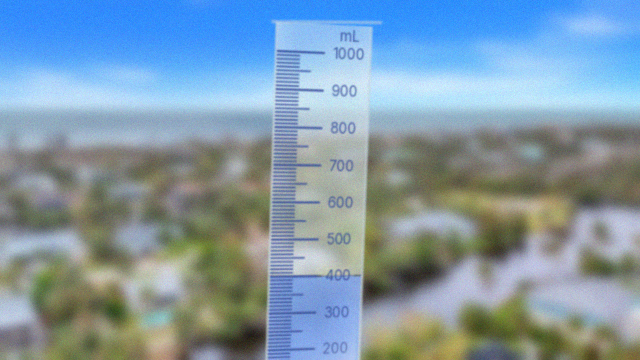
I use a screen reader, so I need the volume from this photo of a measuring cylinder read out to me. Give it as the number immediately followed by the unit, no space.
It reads 400mL
